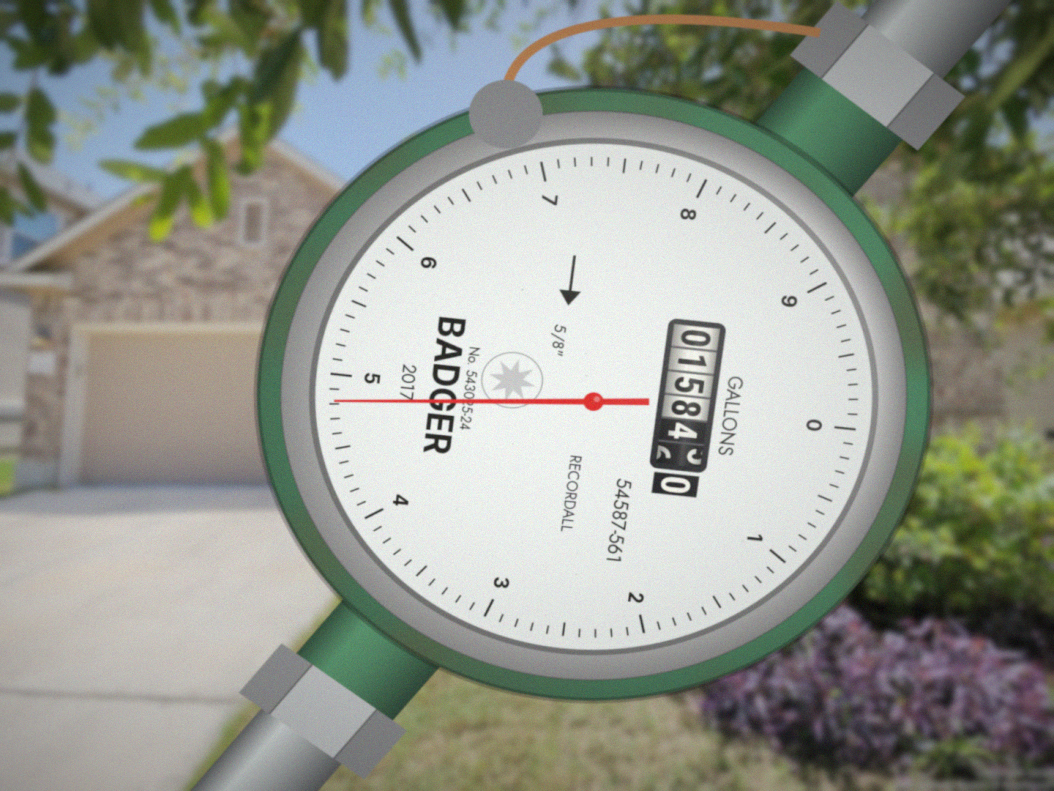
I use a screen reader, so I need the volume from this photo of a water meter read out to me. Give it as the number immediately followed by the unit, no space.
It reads 158454.8gal
